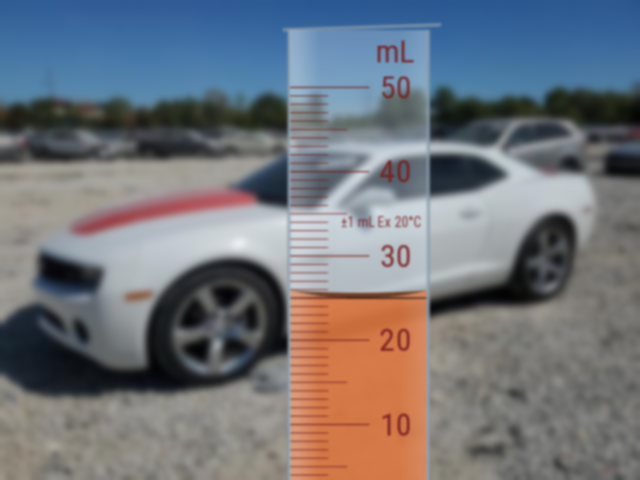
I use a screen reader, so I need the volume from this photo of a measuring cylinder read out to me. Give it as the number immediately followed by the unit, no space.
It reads 25mL
